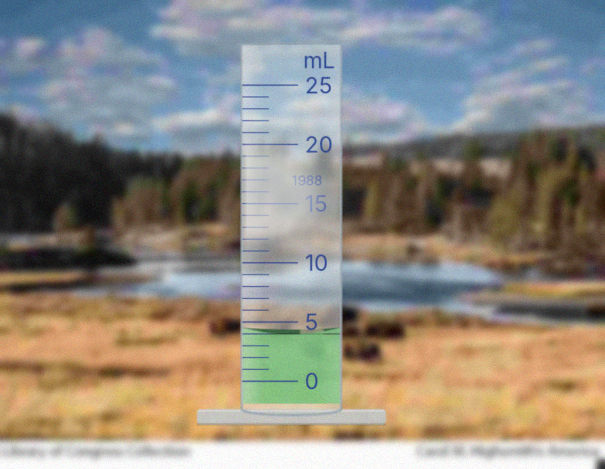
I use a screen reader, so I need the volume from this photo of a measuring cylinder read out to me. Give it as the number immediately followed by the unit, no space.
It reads 4mL
